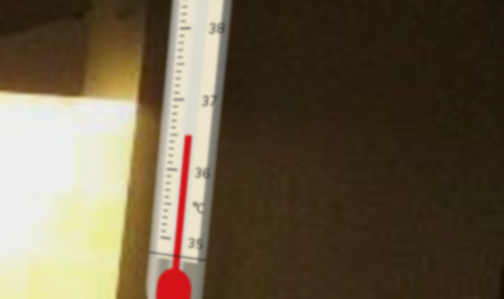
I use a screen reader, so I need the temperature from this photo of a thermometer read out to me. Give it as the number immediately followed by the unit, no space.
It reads 36.5°C
